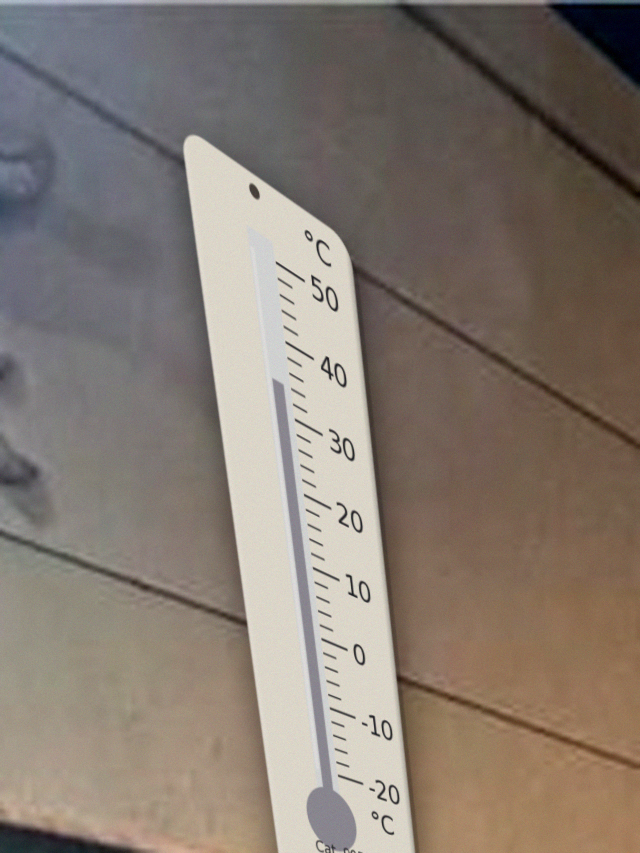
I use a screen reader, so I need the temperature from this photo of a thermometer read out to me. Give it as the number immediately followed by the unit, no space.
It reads 34°C
